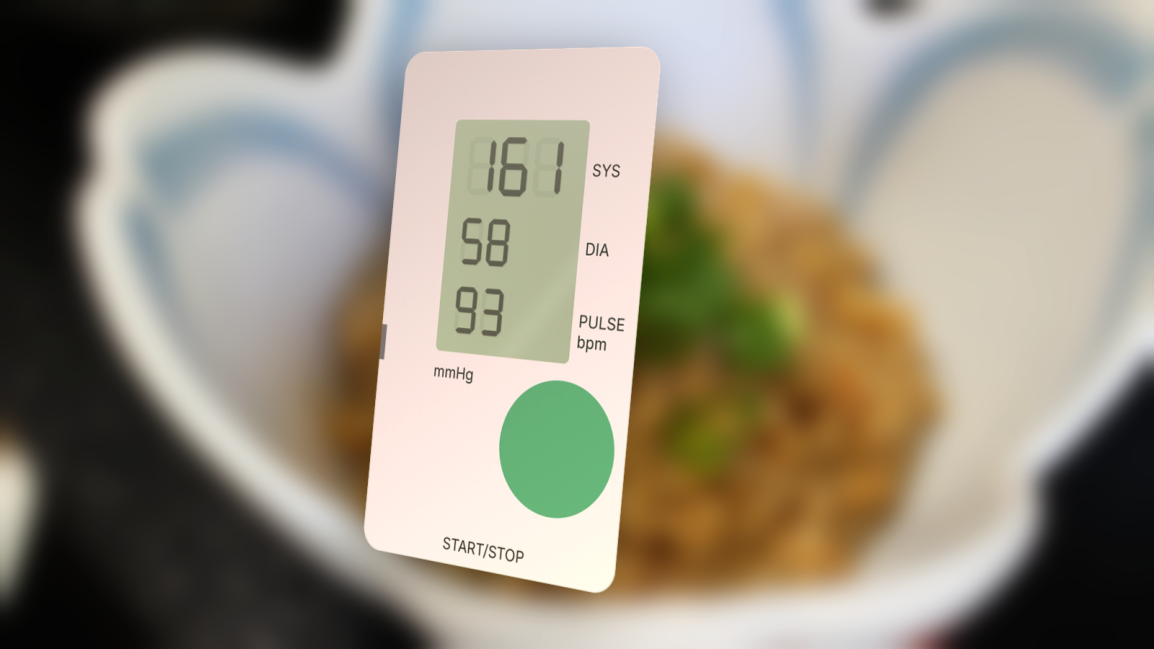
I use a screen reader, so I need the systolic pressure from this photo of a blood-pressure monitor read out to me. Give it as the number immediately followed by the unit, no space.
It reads 161mmHg
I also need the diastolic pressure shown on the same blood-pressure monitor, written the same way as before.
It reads 58mmHg
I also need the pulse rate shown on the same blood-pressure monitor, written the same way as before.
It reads 93bpm
